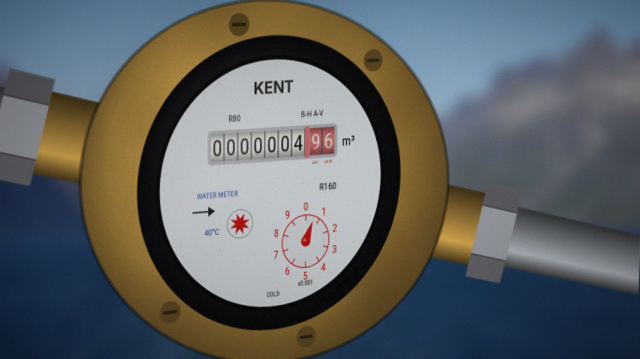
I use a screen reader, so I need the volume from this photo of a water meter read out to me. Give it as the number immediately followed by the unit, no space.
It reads 4.960m³
